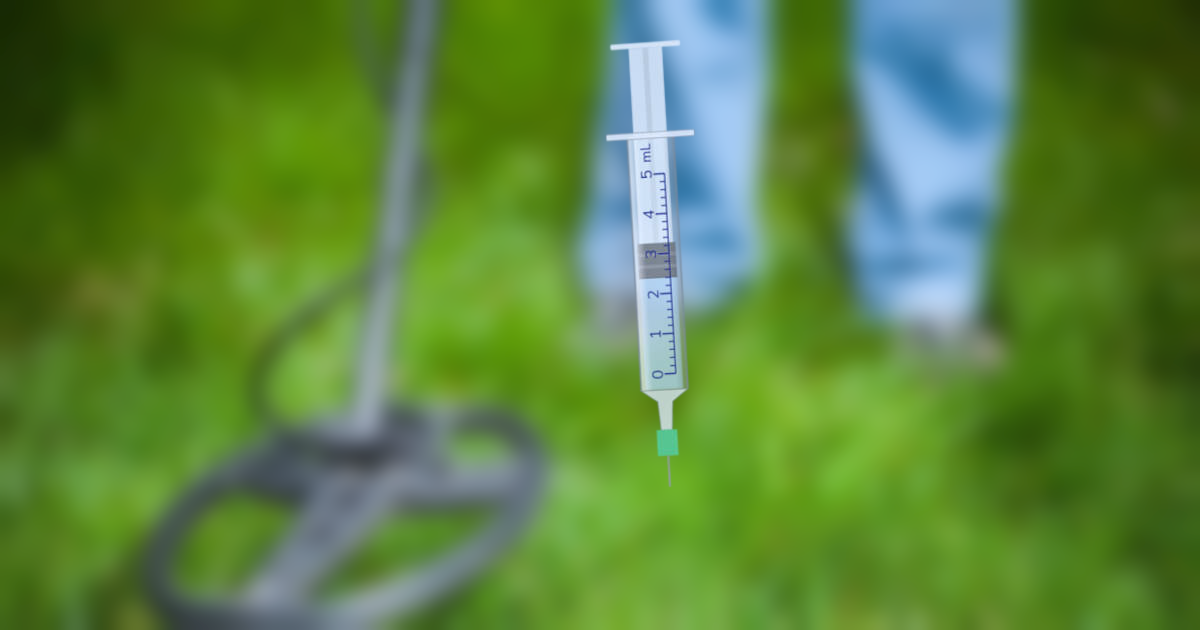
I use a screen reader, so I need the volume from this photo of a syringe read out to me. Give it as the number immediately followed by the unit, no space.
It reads 2.4mL
